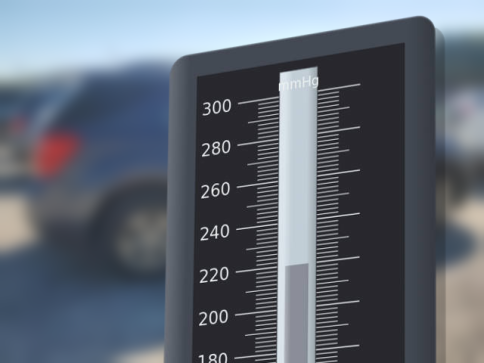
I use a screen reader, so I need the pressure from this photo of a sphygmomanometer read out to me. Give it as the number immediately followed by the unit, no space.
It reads 220mmHg
